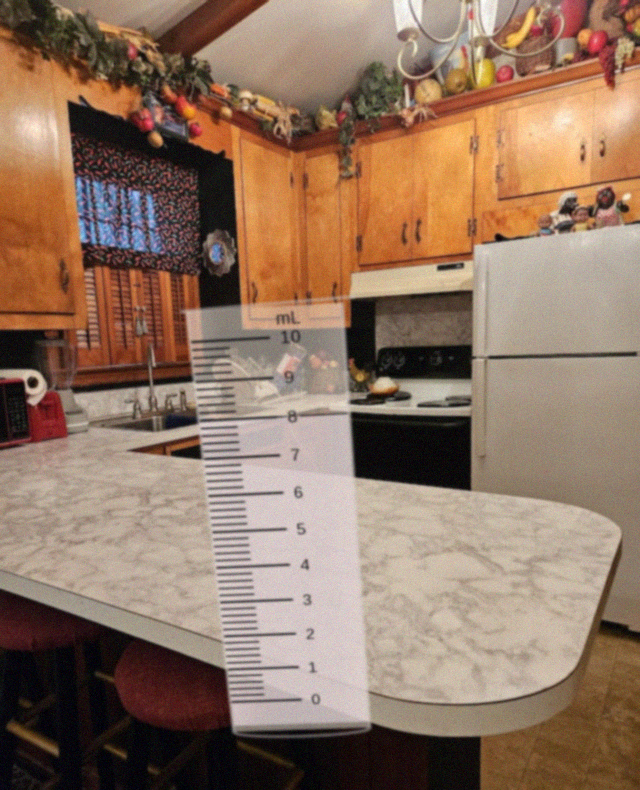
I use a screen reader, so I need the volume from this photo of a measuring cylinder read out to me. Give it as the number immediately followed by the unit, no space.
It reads 8mL
